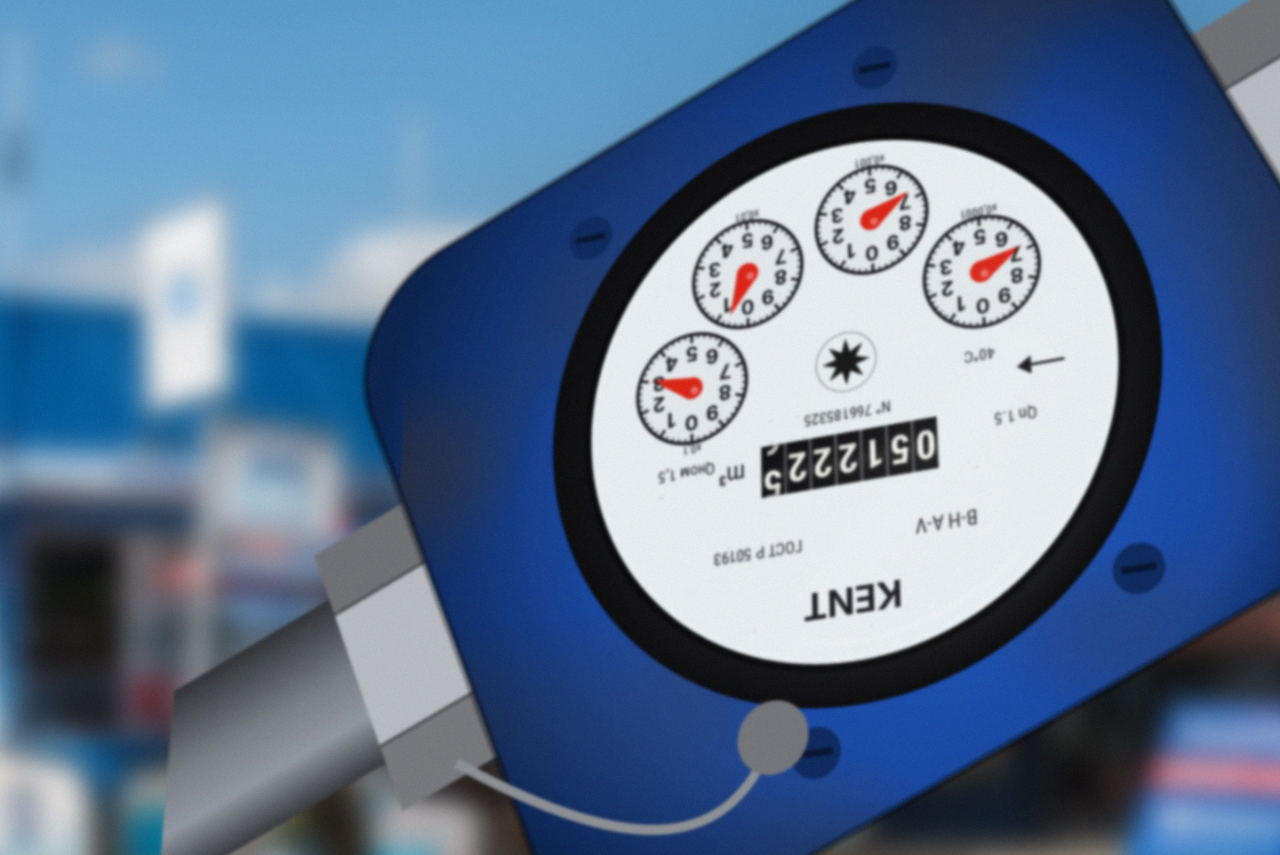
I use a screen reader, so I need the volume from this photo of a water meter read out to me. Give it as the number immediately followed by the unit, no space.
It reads 512225.3066m³
